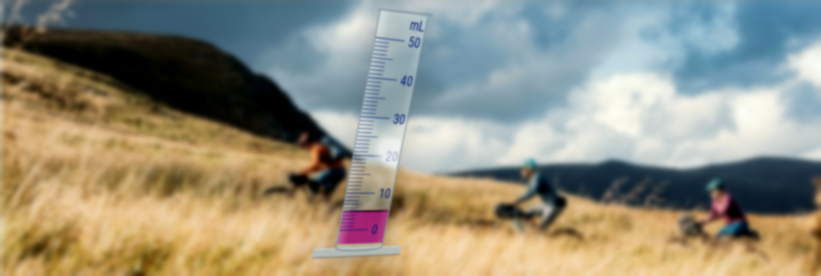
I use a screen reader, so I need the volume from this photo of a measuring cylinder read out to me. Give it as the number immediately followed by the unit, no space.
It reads 5mL
